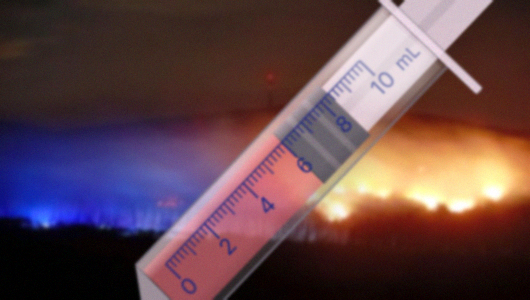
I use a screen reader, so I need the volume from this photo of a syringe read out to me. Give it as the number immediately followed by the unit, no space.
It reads 6mL
